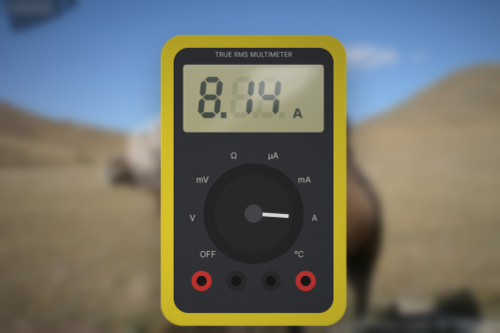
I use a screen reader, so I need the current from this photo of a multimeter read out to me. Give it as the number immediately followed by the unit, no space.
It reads 8.14A
